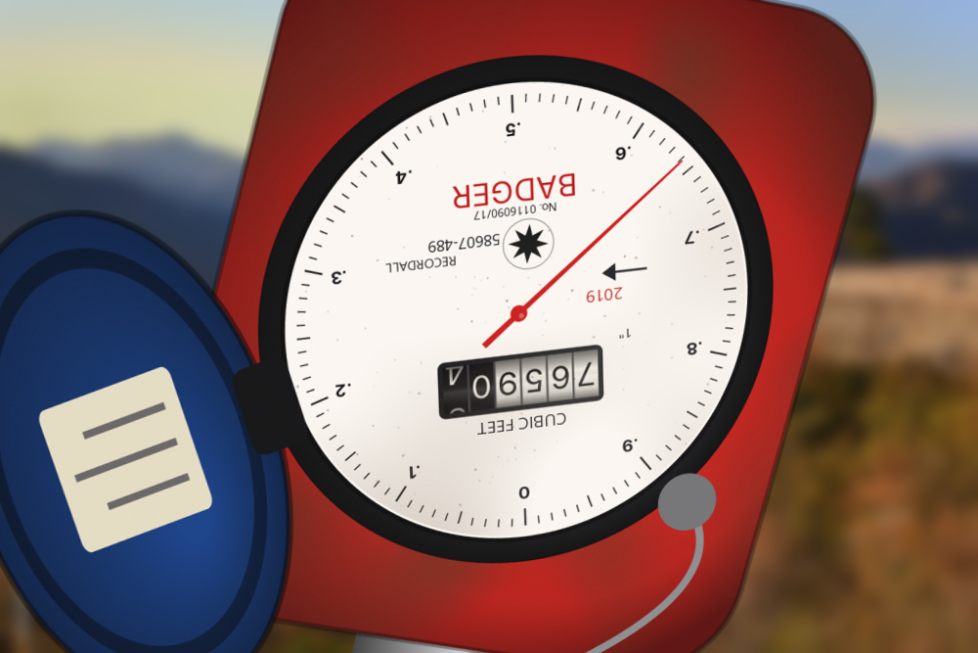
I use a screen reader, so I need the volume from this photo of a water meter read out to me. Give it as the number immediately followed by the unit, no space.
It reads 765903.64ft³
